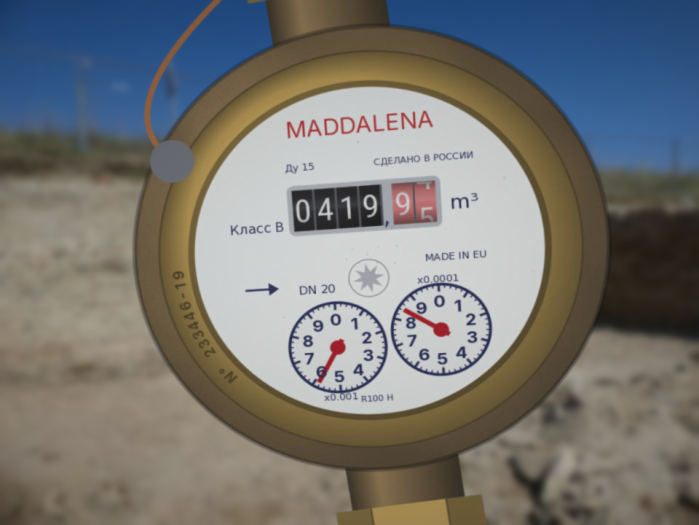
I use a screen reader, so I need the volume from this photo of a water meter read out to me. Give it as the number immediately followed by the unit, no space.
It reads 419.9458m³
